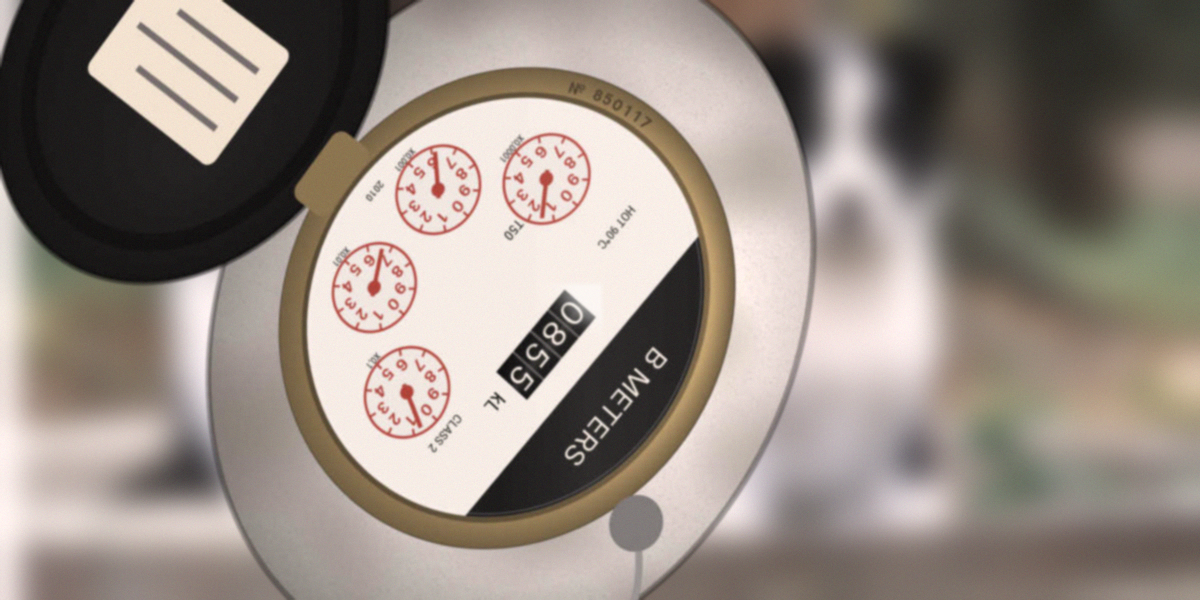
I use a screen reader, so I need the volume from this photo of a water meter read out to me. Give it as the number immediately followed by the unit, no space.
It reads 855.0661kL
